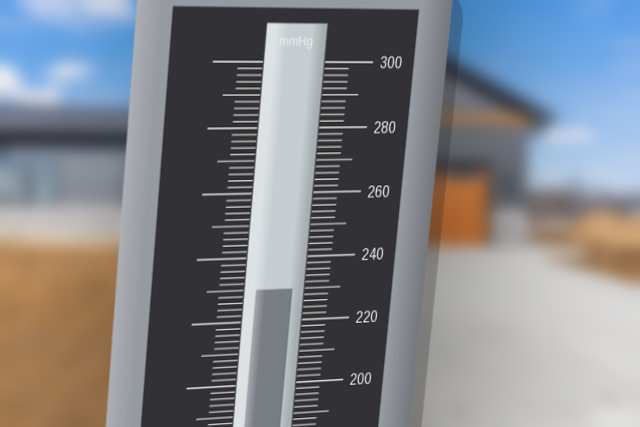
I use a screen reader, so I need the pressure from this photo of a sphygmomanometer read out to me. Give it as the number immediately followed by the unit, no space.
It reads 230mmHg
